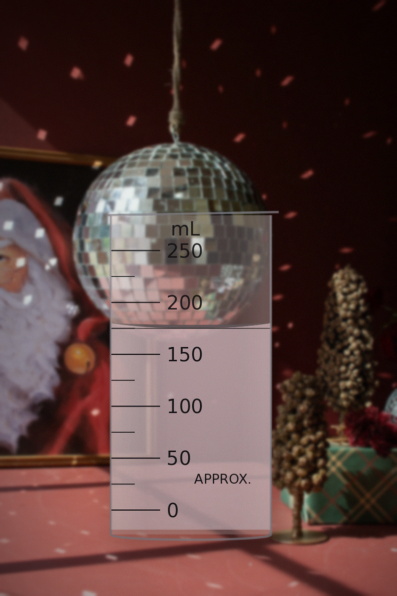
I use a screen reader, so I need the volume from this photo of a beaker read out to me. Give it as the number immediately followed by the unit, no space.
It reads 175mL
